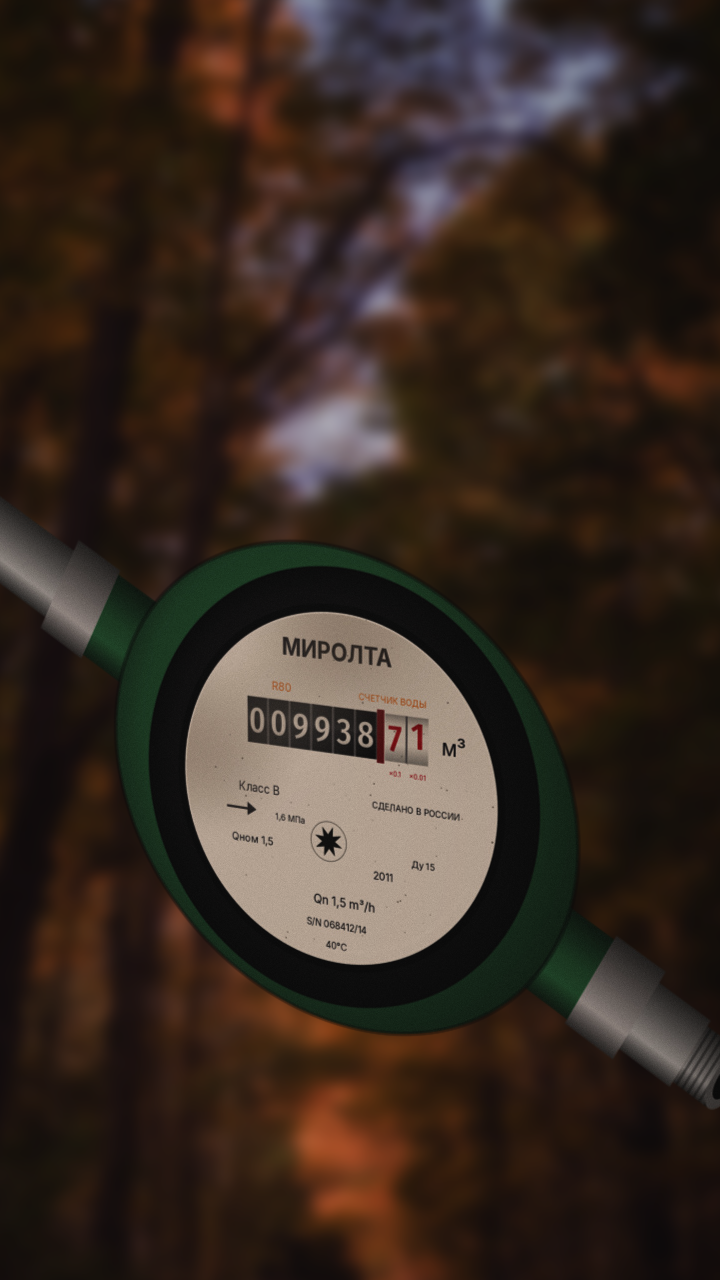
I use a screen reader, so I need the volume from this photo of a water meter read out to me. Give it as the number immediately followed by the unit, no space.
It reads 9938.71m³
